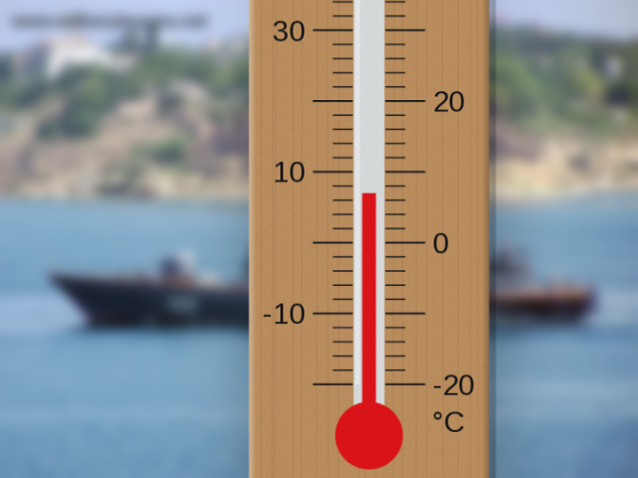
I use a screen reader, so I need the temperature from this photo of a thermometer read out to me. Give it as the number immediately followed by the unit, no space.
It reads 7°C
